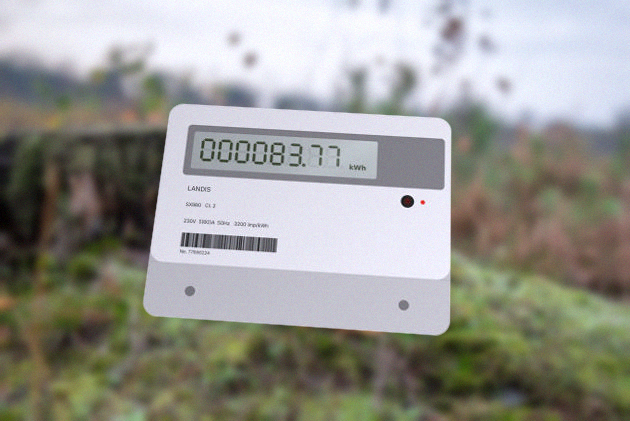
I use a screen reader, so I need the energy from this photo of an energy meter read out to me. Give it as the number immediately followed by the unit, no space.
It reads 83.77kWh
